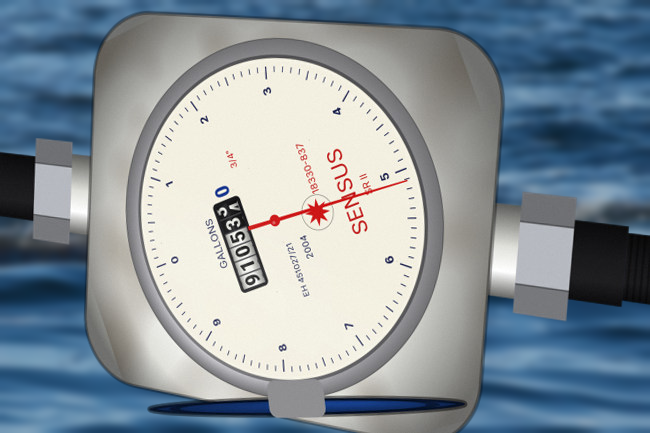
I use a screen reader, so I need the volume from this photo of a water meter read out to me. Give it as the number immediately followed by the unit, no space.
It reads 9105335.1gal
